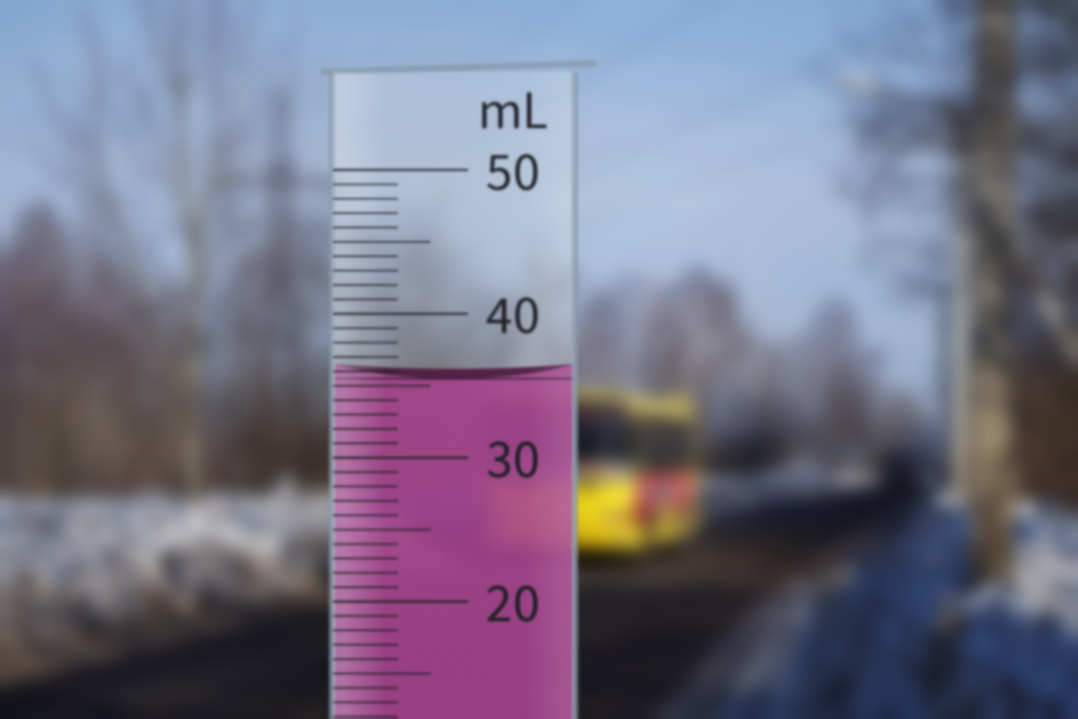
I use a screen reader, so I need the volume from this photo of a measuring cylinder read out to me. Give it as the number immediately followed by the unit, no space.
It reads 35.5mL
